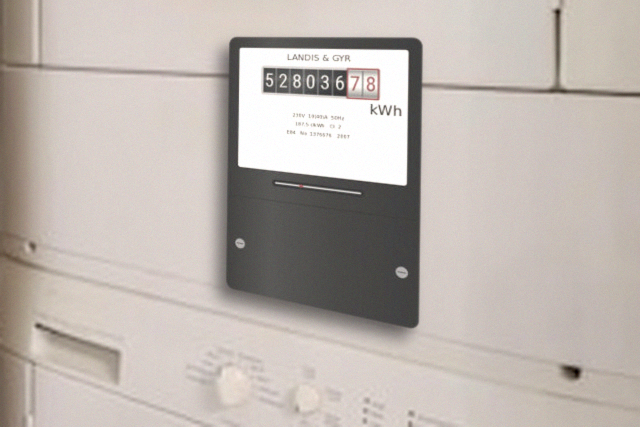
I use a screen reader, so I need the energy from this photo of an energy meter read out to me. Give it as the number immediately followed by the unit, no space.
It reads 528036.78kWh
